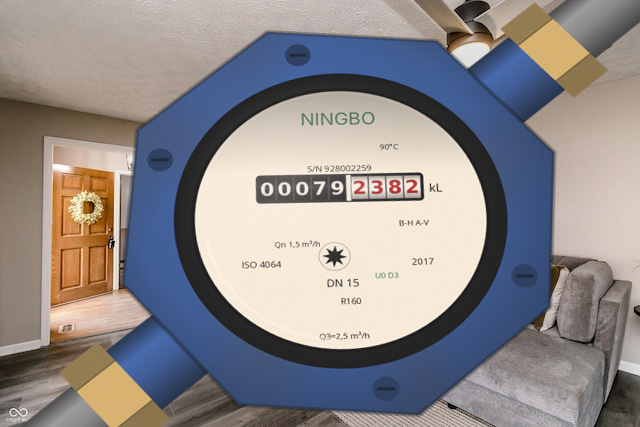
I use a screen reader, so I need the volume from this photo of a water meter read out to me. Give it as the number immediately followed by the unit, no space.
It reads 79.2382kL
